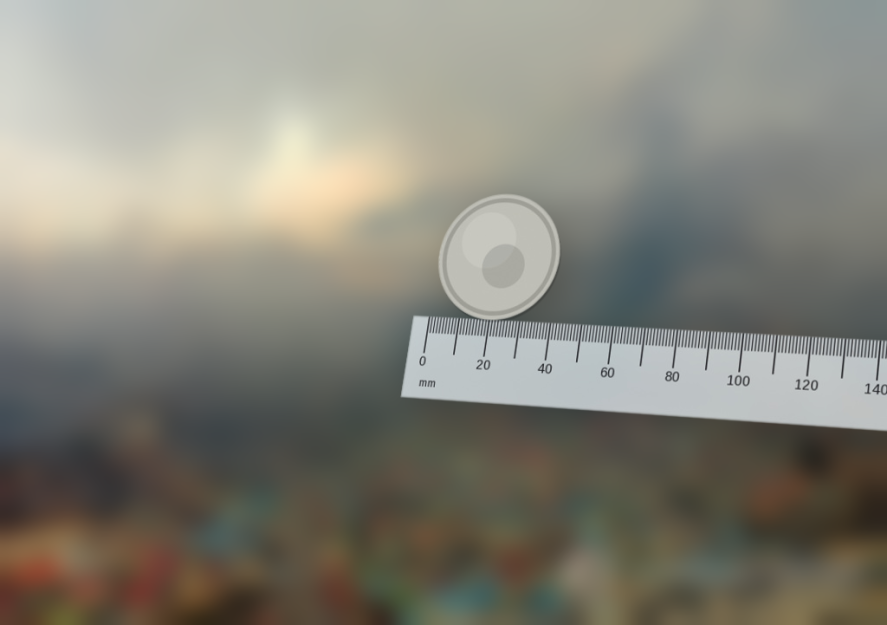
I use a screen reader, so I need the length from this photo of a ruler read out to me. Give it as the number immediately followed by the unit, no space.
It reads 40mm
